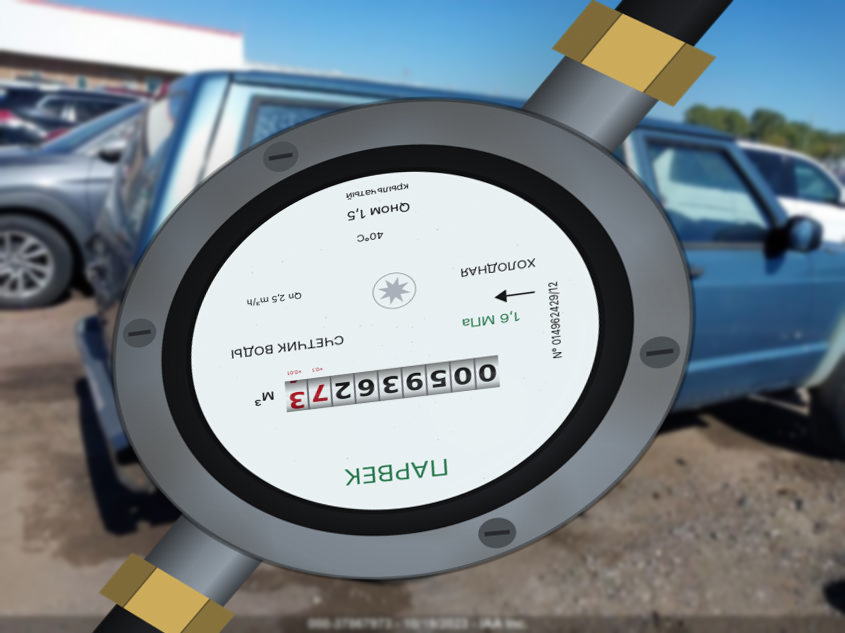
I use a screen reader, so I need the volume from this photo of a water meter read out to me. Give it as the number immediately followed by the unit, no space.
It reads 59362.73m³
